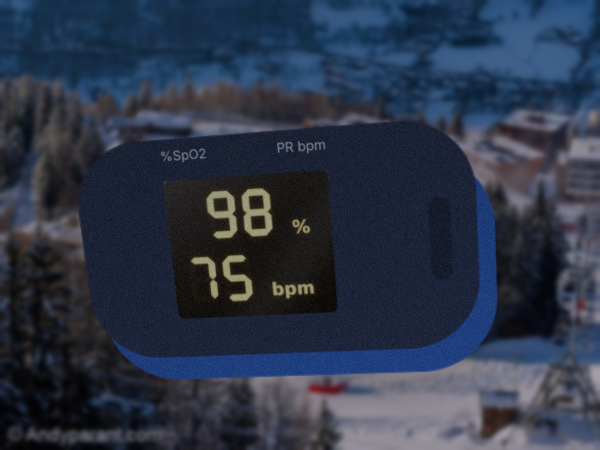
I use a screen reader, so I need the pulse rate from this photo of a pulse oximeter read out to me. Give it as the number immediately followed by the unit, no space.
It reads 75bpm
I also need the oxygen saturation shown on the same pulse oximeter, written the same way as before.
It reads 98%
